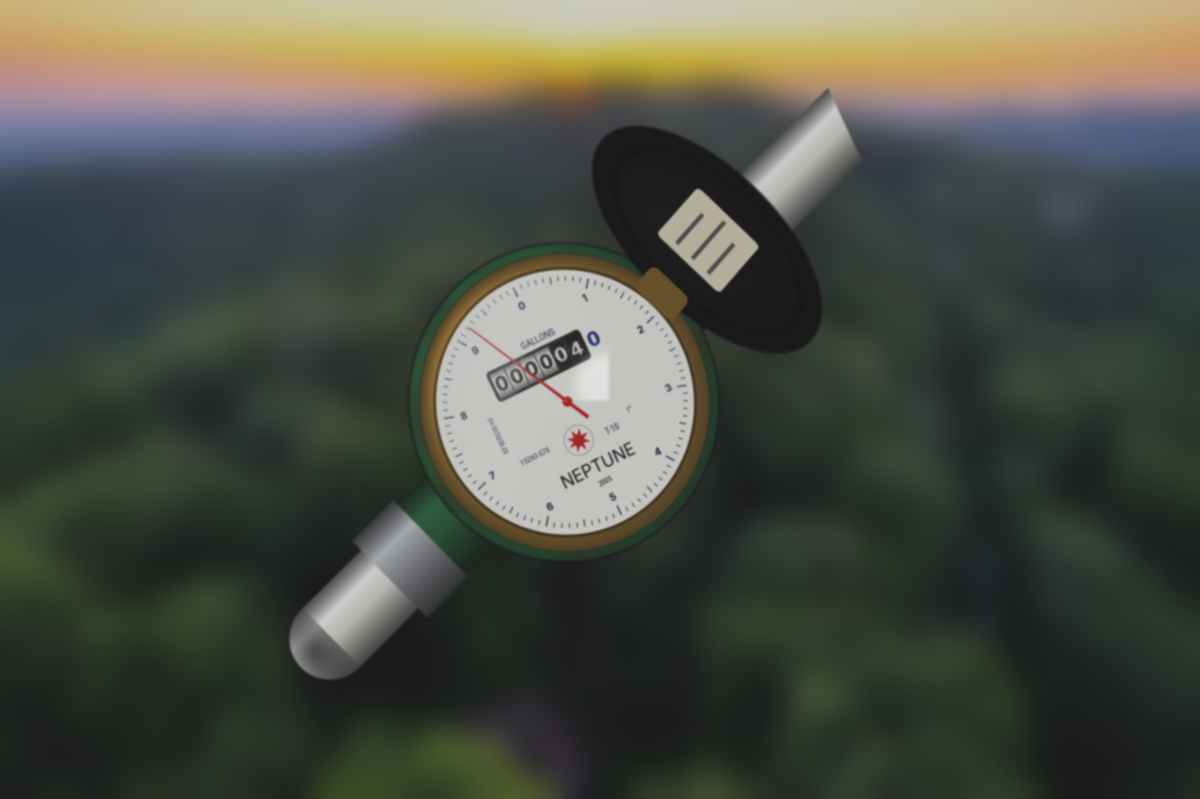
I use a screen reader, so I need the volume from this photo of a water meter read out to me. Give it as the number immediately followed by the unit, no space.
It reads 39.2gal
